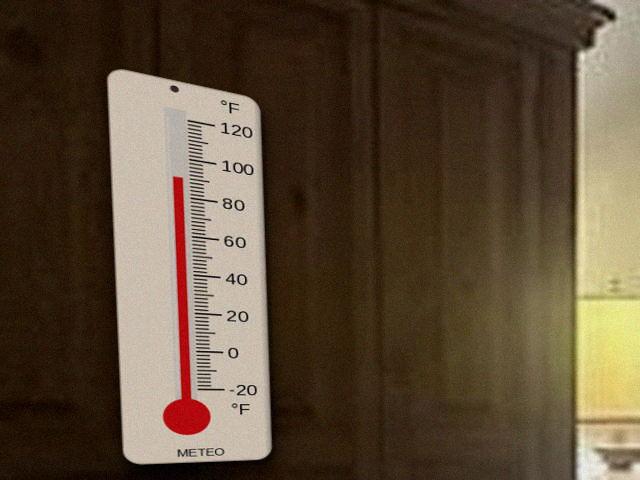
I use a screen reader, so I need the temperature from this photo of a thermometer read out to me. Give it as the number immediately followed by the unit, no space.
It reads 90°F
